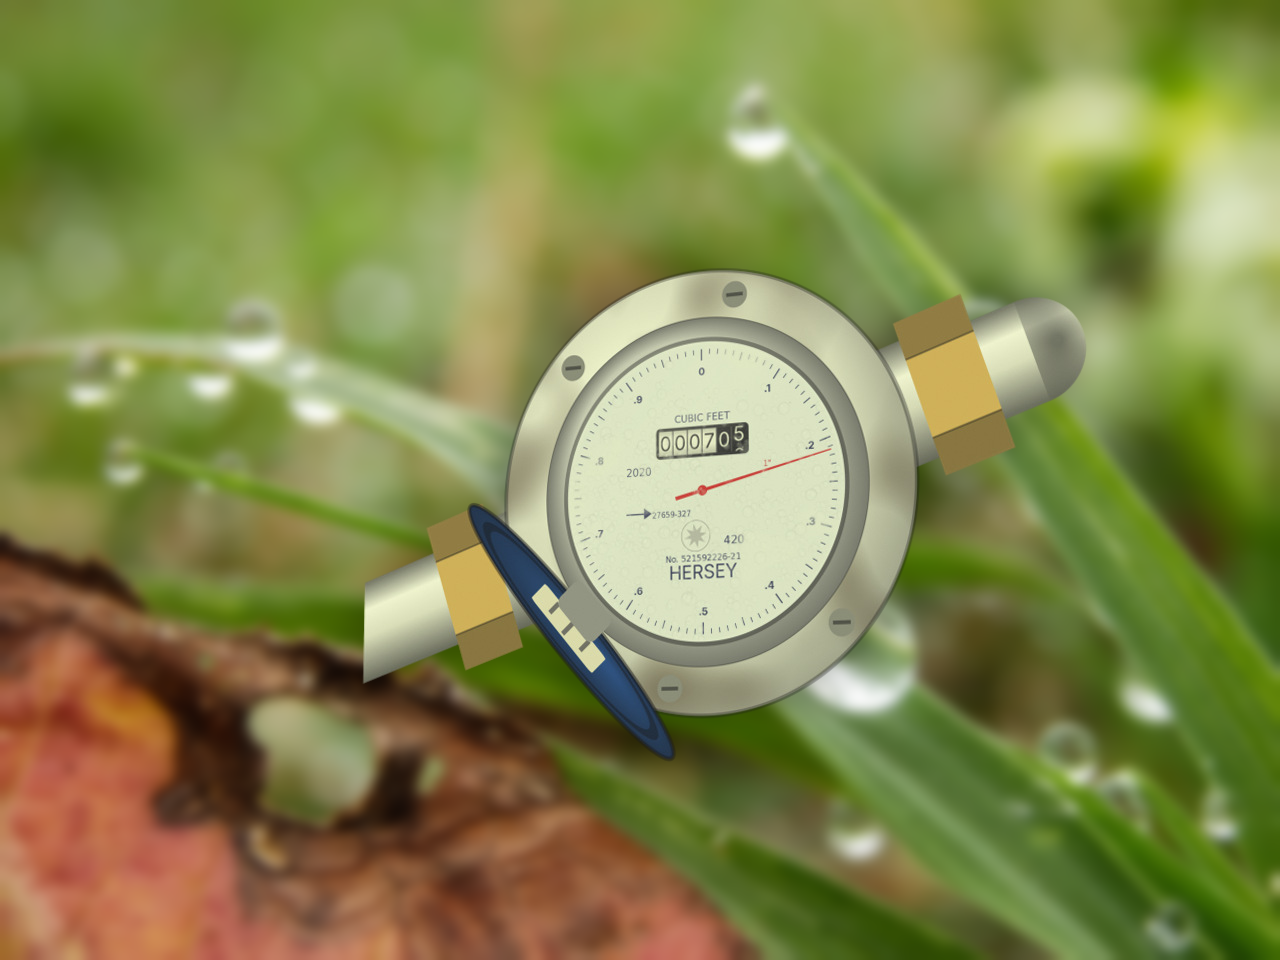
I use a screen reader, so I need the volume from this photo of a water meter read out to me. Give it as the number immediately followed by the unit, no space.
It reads 705.21ft³
